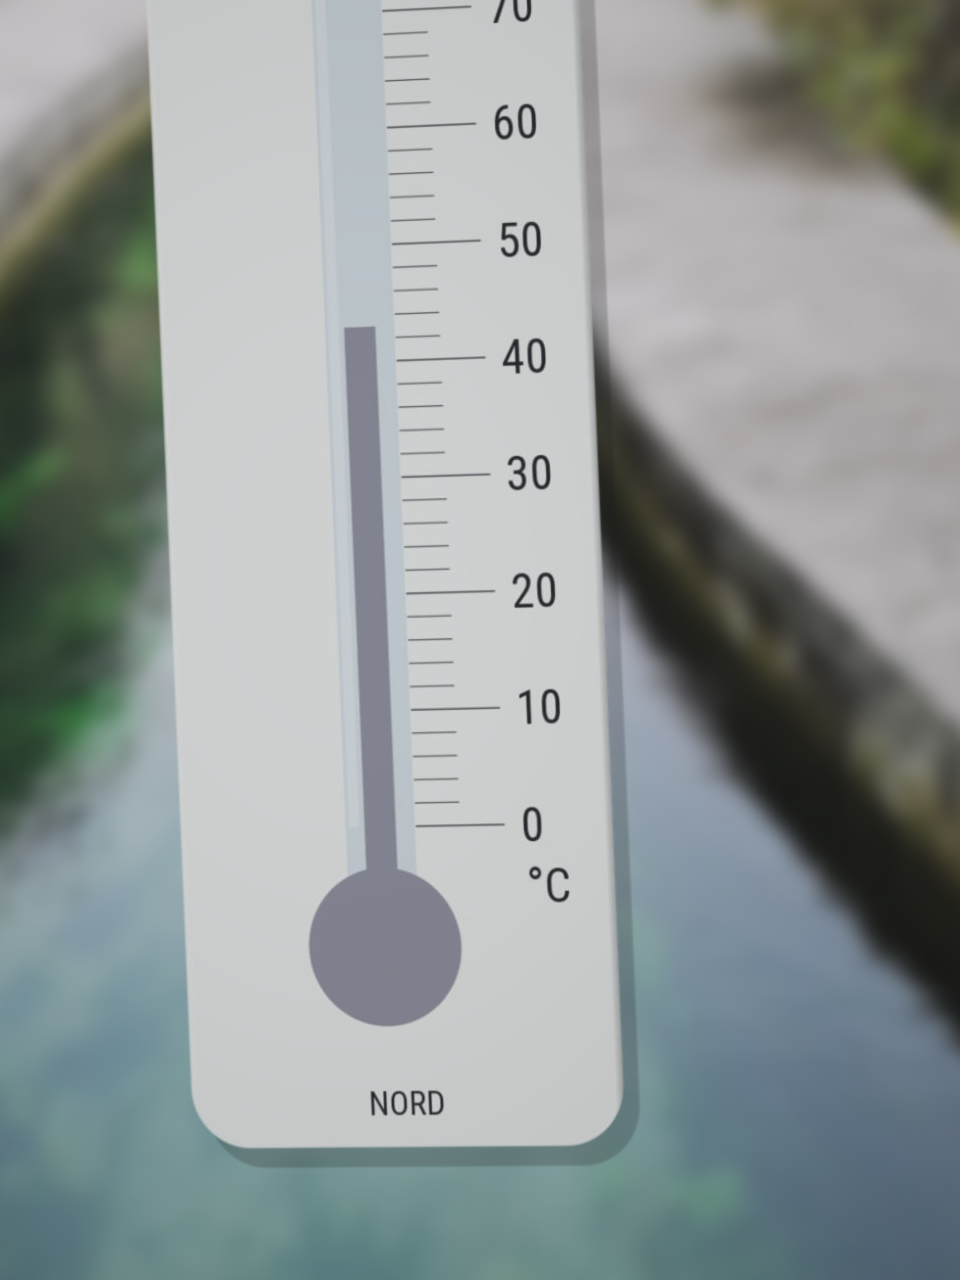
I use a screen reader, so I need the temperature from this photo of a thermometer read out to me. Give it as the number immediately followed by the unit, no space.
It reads 43°C
